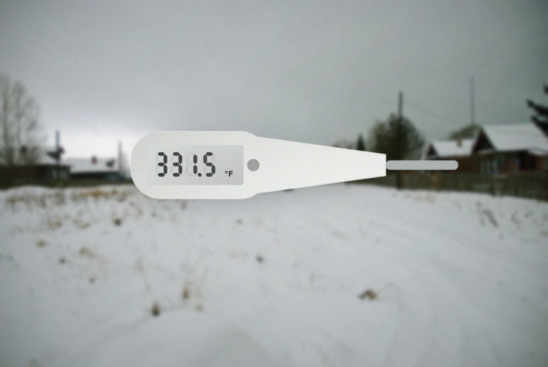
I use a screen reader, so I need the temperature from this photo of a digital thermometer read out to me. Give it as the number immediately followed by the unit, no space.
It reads 331.5°F
